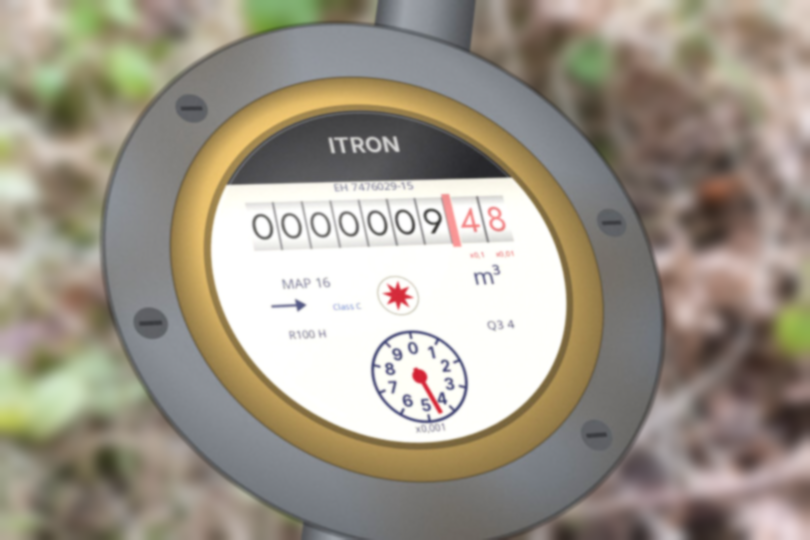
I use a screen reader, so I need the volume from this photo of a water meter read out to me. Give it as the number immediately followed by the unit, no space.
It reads 9.484m³
